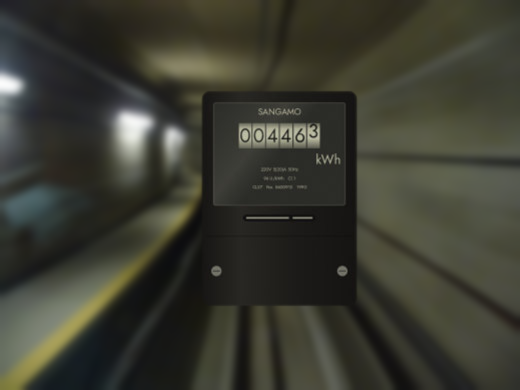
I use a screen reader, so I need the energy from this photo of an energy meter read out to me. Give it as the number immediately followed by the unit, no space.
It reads 4463kWh
